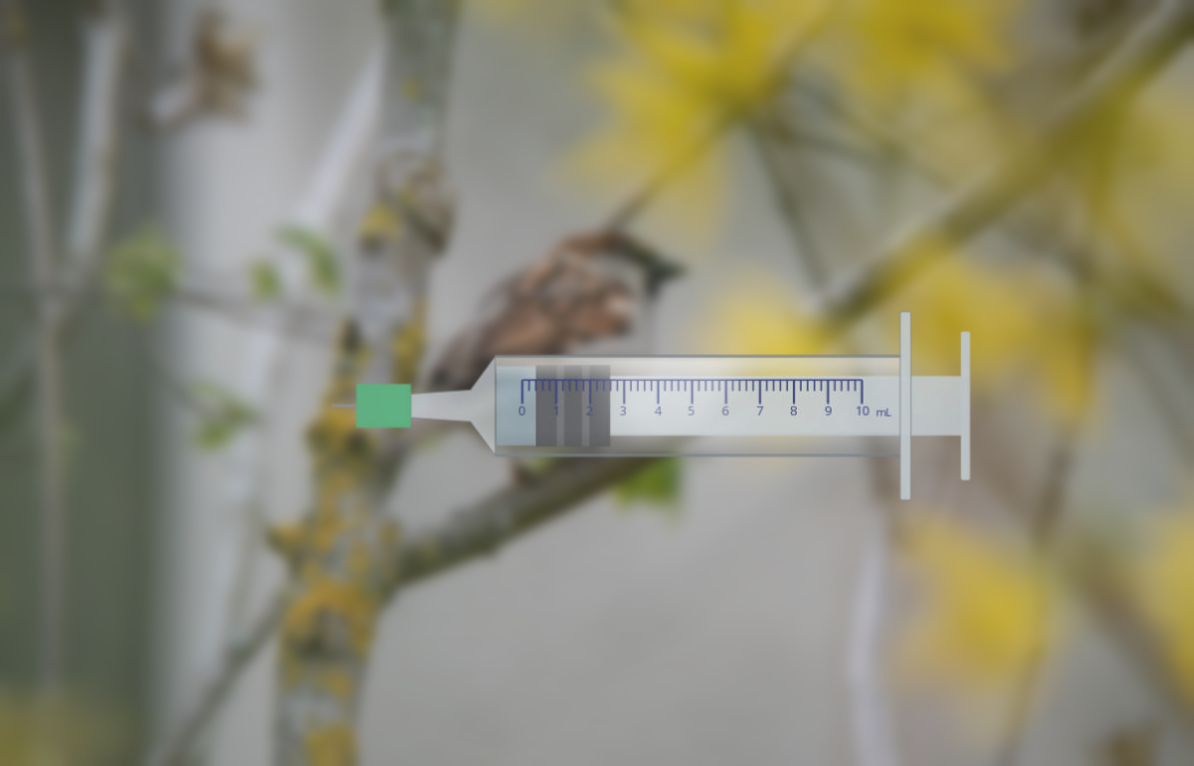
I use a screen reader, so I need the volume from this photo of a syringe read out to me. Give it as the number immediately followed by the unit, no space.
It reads 0.4mL
